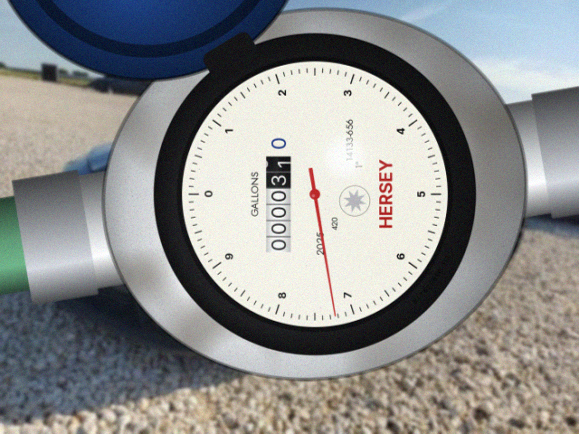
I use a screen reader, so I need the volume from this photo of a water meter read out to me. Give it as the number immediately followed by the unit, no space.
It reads 307.2gal
